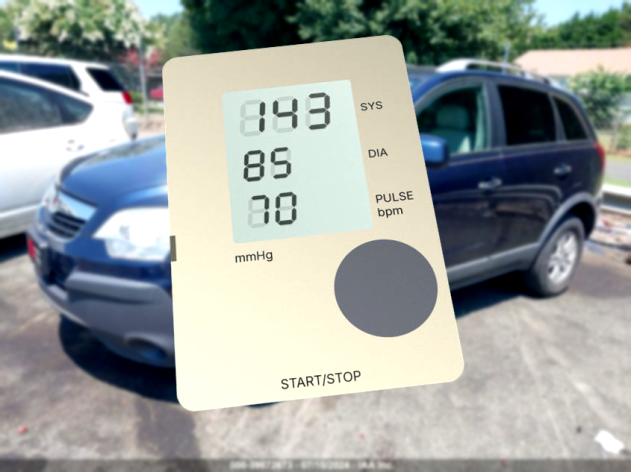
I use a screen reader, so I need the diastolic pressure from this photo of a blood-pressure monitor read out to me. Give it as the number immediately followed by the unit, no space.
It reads 85mmHg
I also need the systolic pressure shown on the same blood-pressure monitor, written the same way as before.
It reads 143mmHg
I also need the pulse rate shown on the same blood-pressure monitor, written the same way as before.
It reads 70bpm
